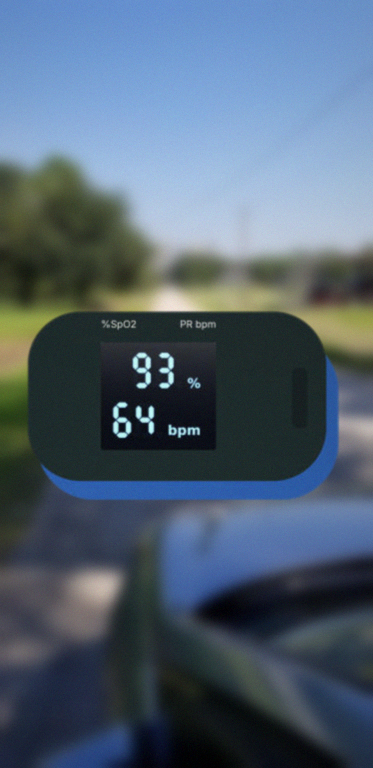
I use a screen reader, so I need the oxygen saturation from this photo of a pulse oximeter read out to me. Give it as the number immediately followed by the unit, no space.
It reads 93%
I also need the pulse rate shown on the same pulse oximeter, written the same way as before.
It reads 64bpm
